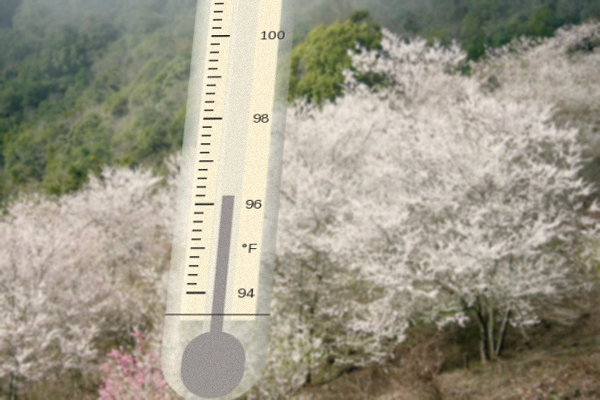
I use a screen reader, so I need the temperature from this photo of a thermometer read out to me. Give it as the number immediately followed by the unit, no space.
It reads 96.2°F
